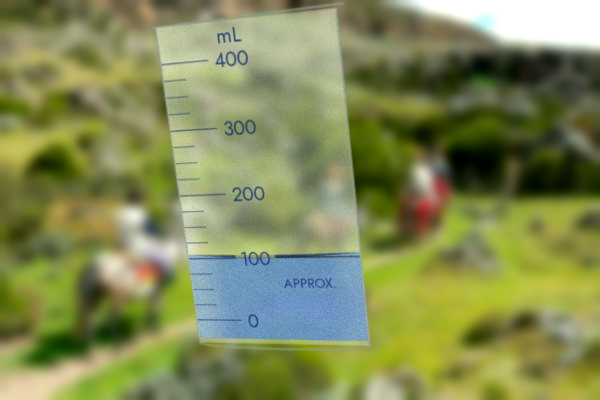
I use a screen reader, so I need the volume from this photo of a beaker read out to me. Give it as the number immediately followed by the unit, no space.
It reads 100mL
